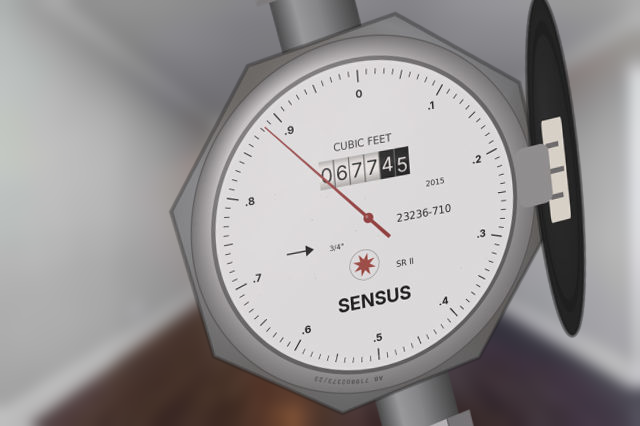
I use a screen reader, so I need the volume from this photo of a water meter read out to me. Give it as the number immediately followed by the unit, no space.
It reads 67744.88ft³
